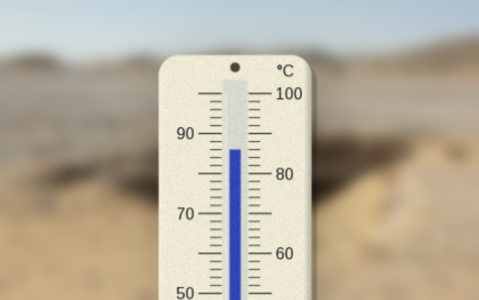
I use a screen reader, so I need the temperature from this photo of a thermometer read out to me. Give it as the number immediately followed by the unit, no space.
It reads 86°C
